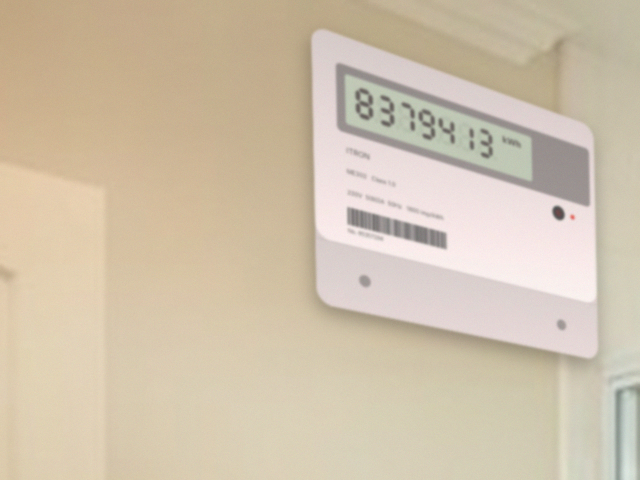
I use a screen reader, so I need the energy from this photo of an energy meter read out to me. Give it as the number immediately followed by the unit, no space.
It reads 8379413kWh
